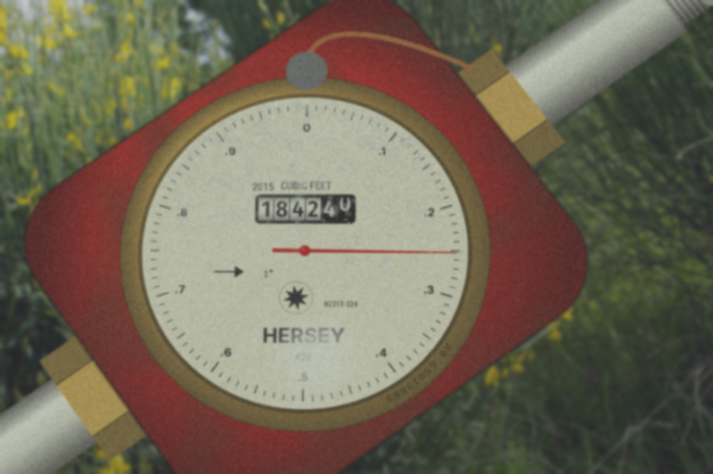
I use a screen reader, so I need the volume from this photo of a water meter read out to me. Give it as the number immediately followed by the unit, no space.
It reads 184240.25ft³
